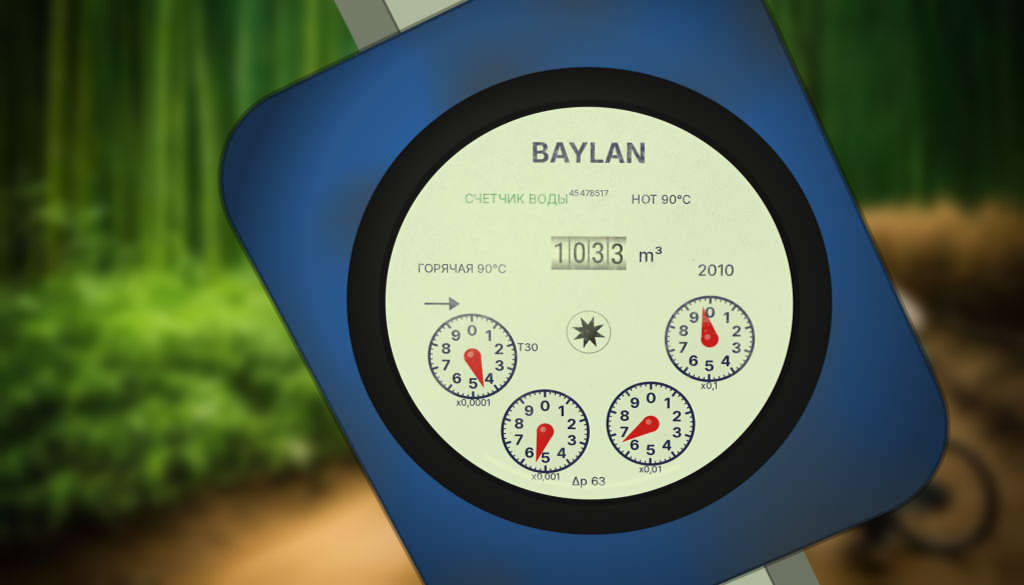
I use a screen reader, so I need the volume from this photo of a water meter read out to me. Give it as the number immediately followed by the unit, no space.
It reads 1032.9654m³
